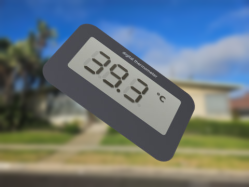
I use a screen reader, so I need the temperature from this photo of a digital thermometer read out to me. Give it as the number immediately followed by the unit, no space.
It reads 39.3°C
